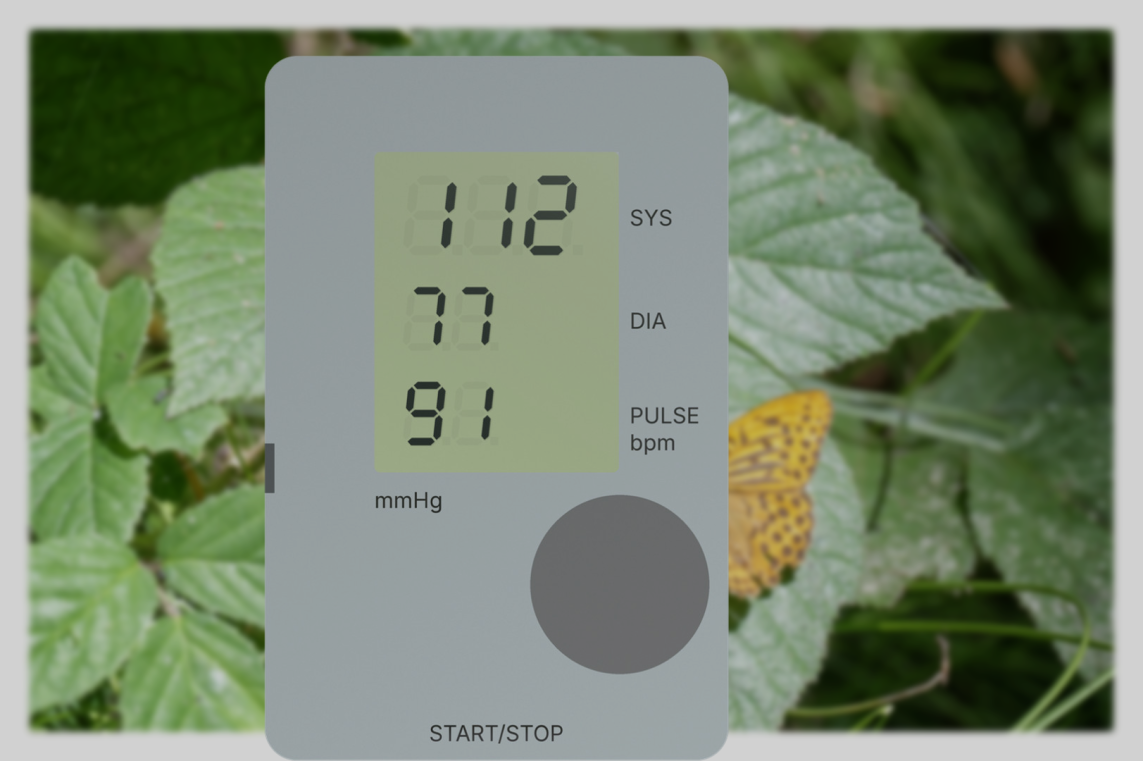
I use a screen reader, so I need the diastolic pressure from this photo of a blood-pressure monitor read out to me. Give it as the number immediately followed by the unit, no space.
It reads 77mmHg
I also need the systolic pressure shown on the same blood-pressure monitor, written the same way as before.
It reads 112mmHg
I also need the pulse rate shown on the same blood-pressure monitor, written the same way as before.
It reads 91bpm
